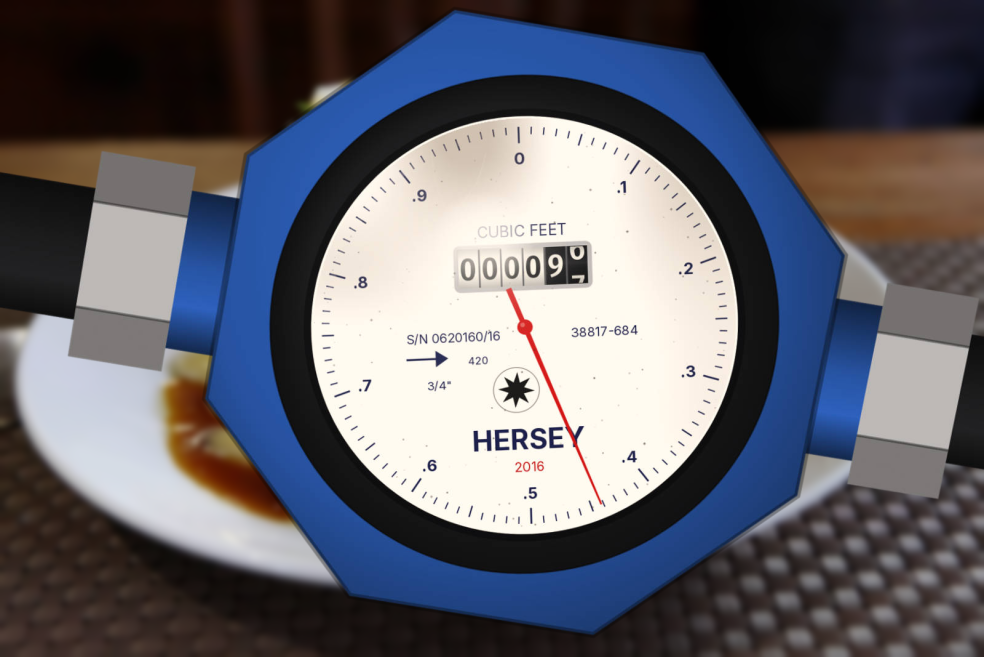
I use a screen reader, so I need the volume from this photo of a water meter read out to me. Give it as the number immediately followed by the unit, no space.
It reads 96.44ft³
